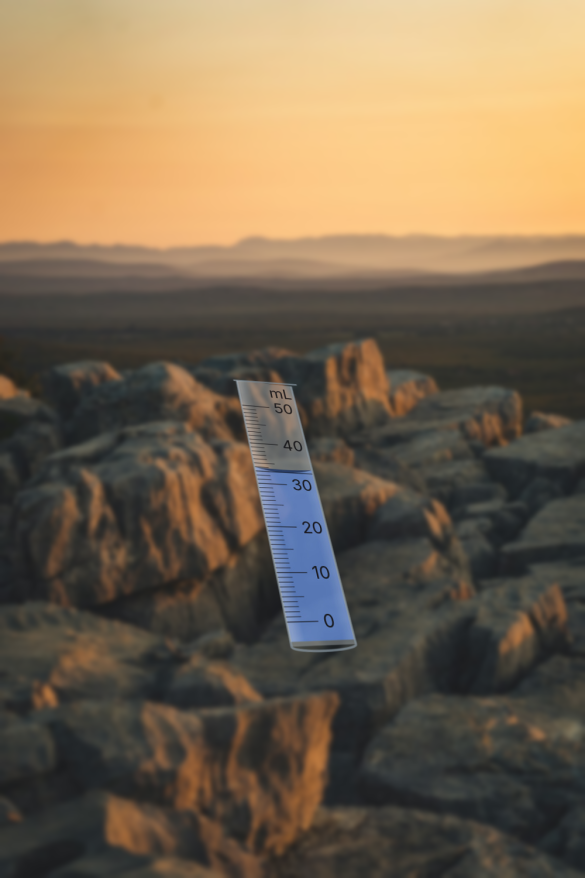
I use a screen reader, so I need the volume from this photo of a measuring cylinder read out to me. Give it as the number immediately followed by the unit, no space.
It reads 33mL
